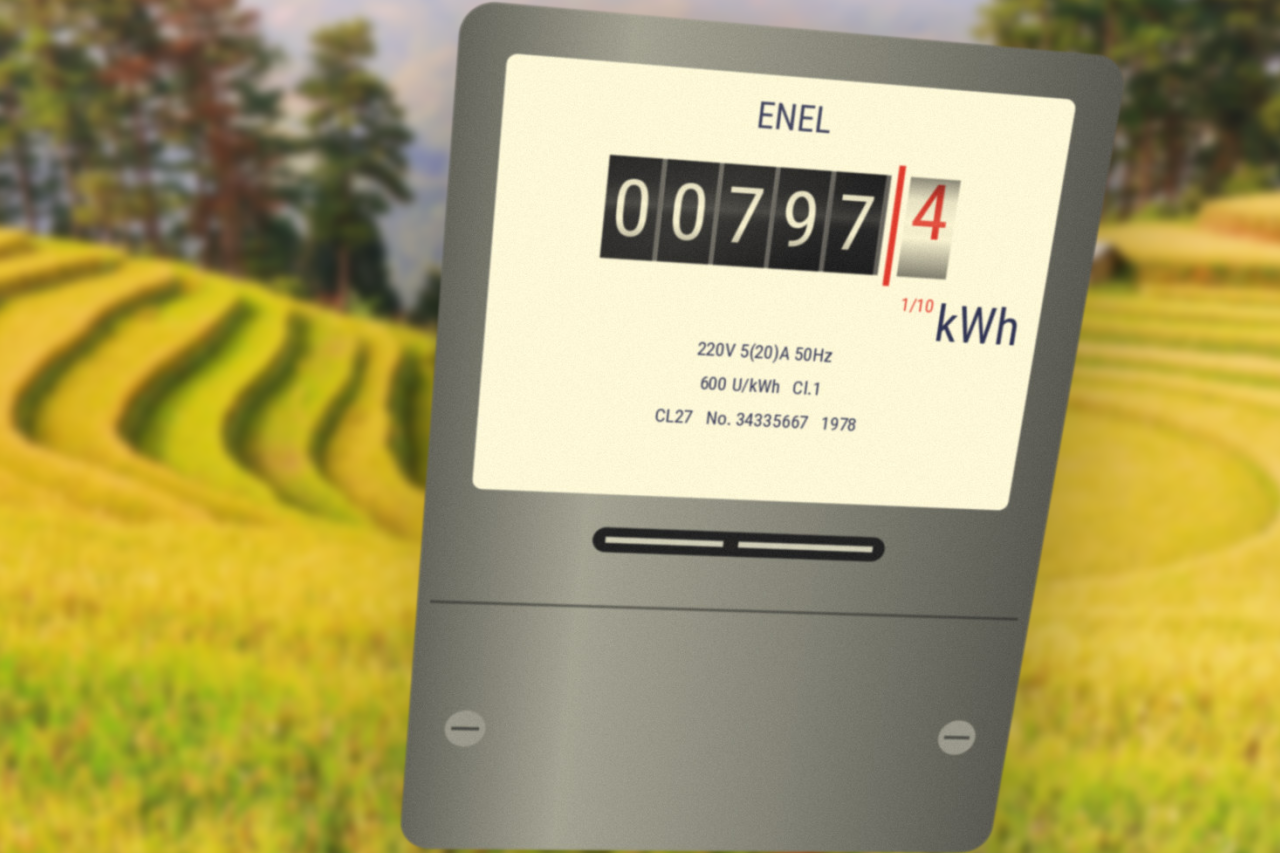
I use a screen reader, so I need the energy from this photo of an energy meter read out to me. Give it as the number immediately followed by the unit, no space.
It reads 797.4kWh
